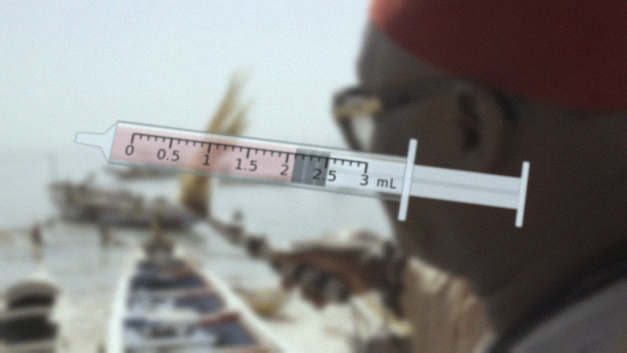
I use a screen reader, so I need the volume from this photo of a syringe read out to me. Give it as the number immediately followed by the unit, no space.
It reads 2.1mL
